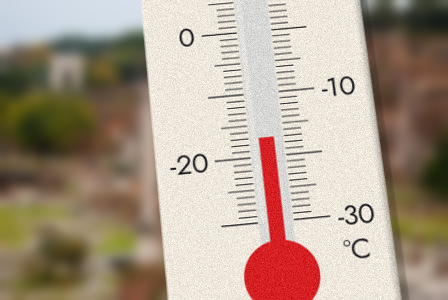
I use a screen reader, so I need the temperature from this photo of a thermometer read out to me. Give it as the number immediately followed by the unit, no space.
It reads -17°C
